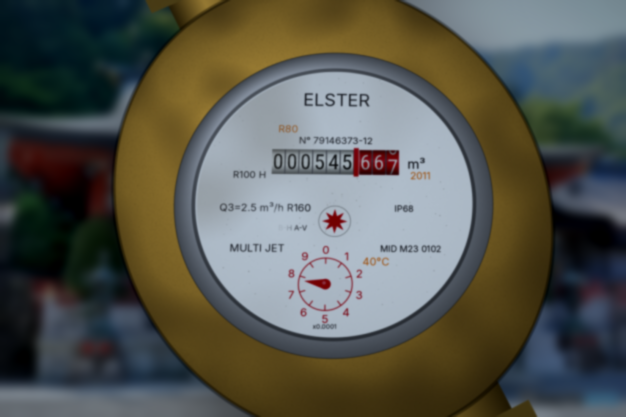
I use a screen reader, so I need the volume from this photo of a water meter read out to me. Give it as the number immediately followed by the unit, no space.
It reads 545.6667m³
